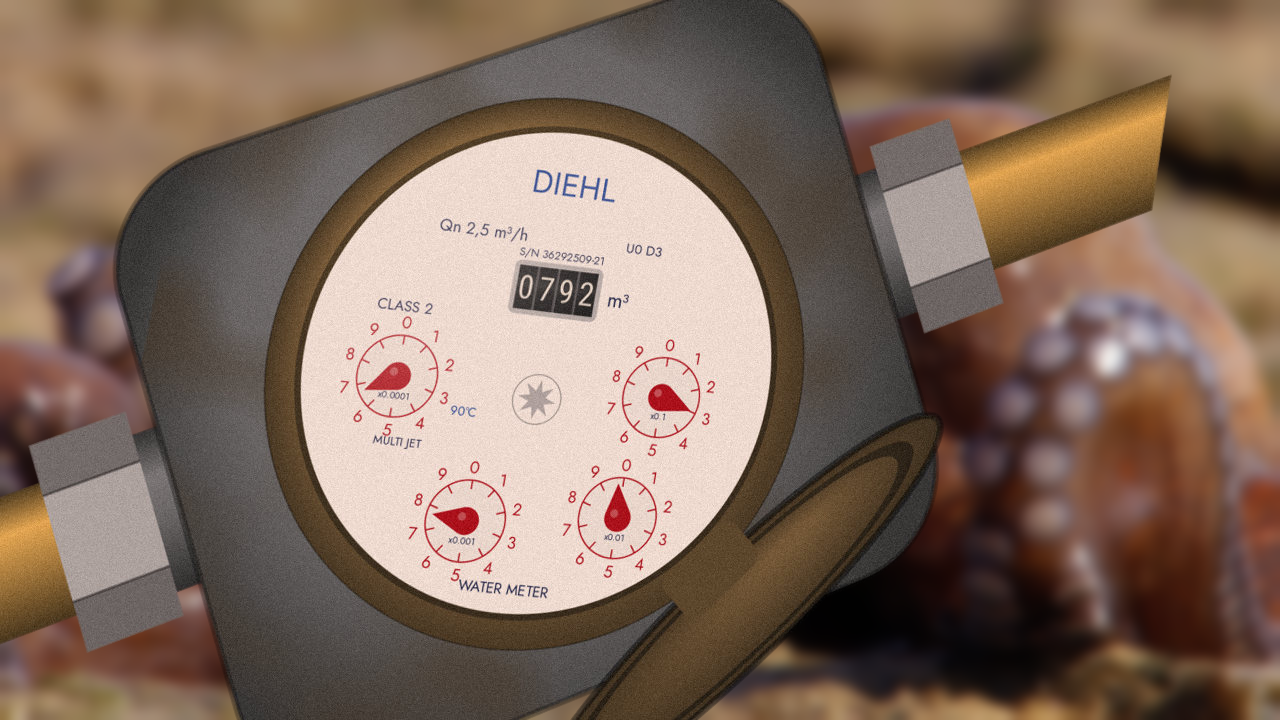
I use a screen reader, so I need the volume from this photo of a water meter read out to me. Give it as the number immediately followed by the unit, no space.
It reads 792.2976m³
